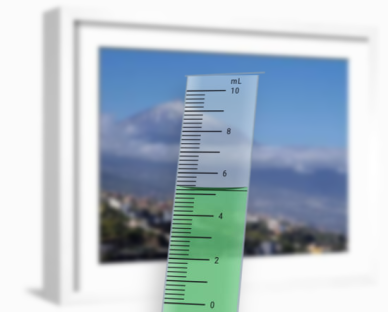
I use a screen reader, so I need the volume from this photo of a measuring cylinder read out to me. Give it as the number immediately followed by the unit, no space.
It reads 5.2mL
